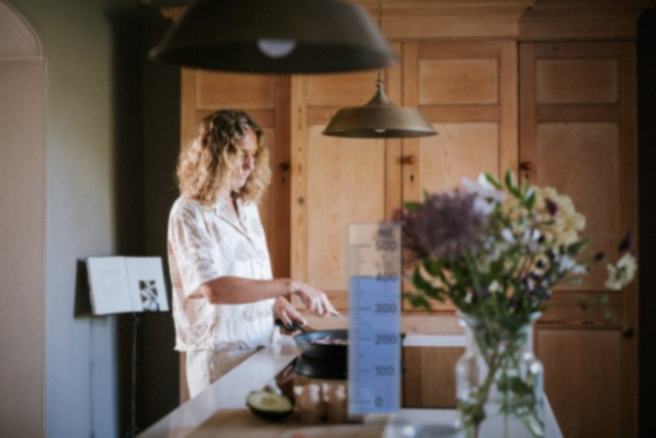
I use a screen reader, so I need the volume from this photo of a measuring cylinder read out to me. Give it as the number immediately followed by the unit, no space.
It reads 400mL
